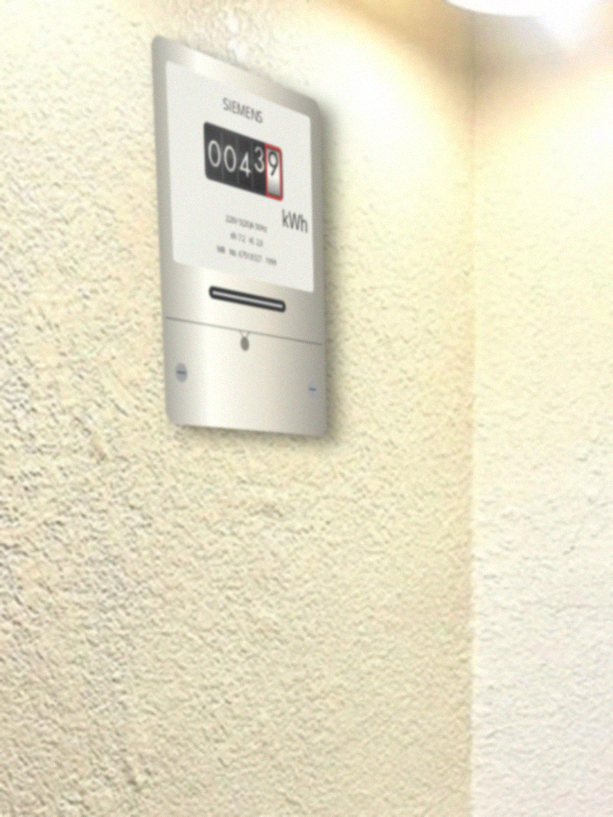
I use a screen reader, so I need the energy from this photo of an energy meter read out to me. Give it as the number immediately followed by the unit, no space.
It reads 43.9kWh
